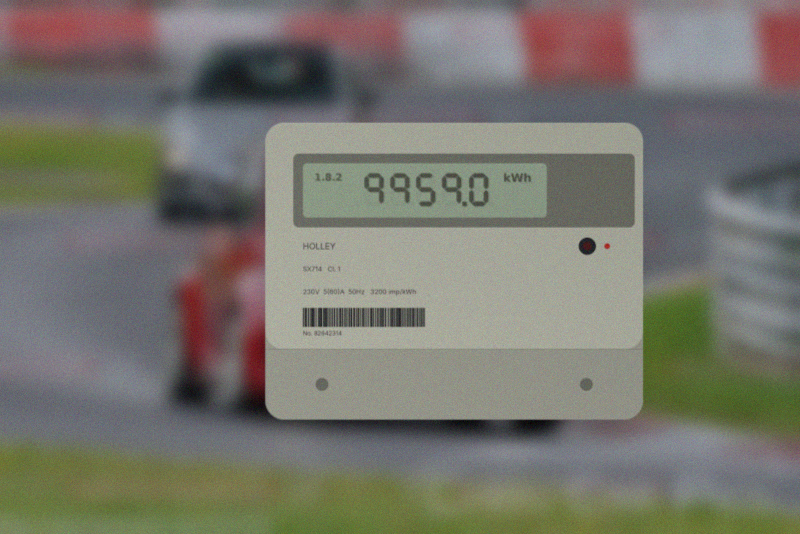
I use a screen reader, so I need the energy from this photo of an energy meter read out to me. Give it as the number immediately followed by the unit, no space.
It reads 9959.0kWh
